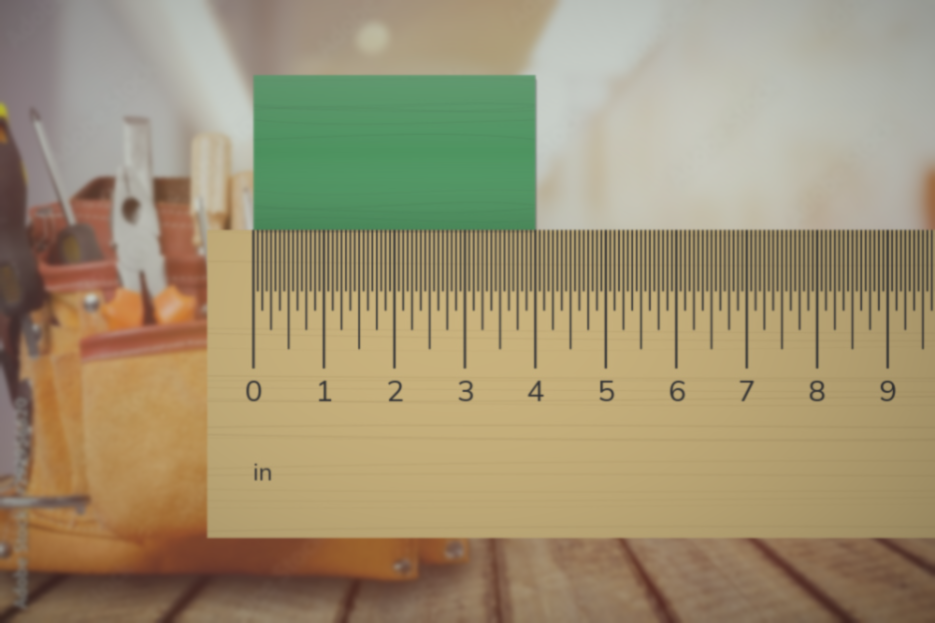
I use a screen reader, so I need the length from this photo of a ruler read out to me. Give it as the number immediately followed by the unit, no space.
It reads 4in
